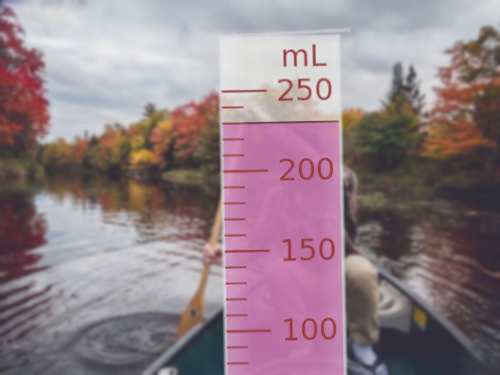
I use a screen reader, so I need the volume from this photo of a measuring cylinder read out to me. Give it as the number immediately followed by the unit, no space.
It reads 230mL
